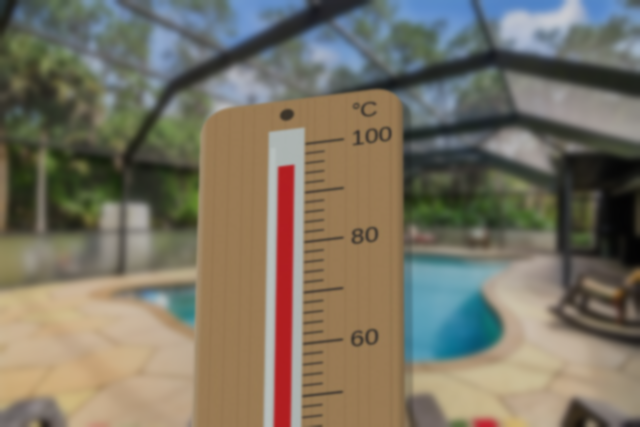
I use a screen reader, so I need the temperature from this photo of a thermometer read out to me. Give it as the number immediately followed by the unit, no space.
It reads 96°C
